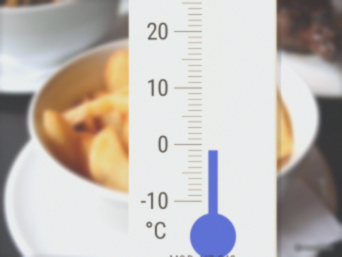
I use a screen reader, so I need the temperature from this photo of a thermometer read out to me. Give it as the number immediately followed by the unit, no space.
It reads -1°C
